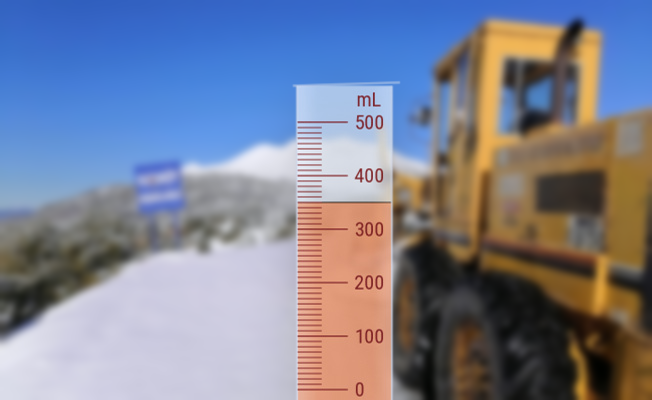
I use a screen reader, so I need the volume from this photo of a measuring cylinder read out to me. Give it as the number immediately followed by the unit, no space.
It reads 350mL
